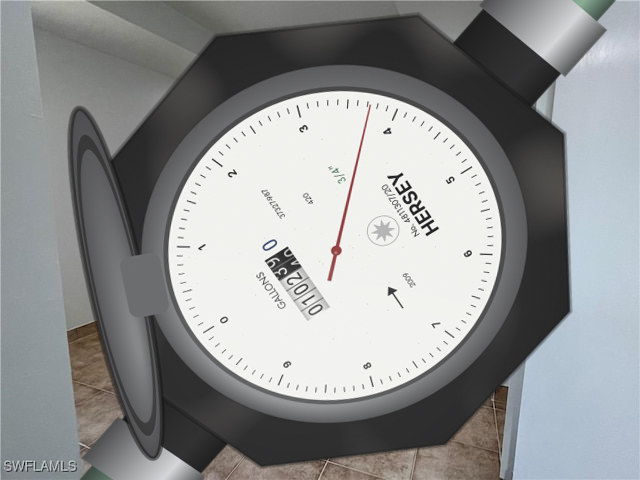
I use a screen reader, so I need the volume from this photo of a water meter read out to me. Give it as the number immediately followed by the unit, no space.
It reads 102393.7gal
